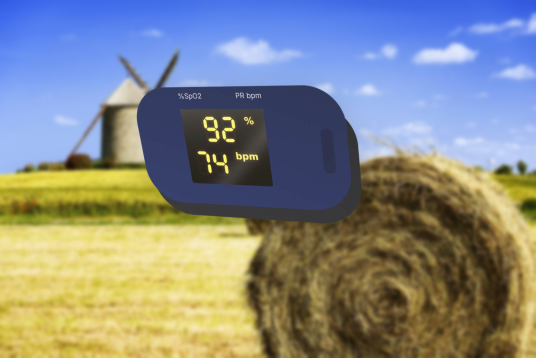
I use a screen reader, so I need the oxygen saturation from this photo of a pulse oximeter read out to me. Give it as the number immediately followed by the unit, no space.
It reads 92%
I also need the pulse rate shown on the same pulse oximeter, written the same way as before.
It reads 74bpm
